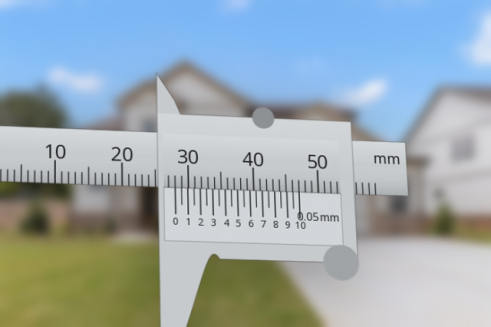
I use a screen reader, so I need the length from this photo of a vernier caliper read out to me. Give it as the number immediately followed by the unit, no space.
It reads 28.0mm
